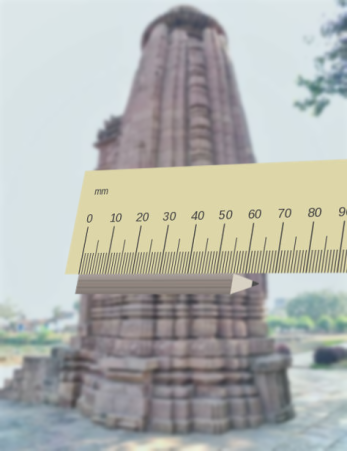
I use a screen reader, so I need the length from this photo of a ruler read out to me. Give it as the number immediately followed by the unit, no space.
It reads 65mm
